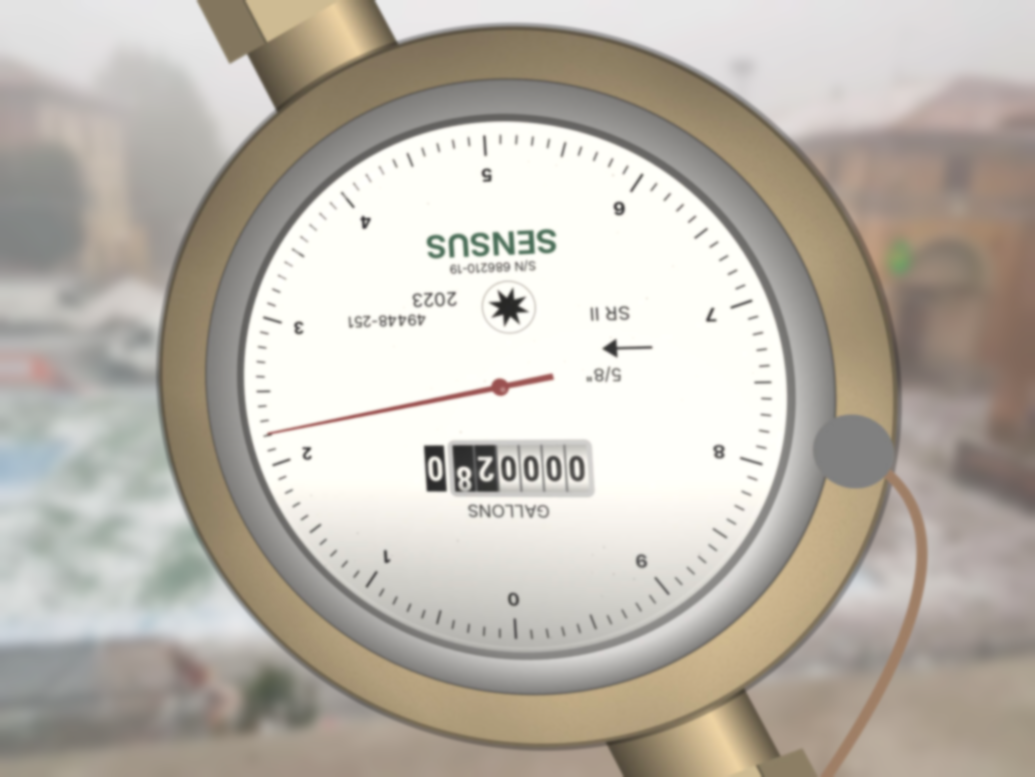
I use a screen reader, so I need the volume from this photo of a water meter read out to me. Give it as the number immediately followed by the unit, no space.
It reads 282.2gal
